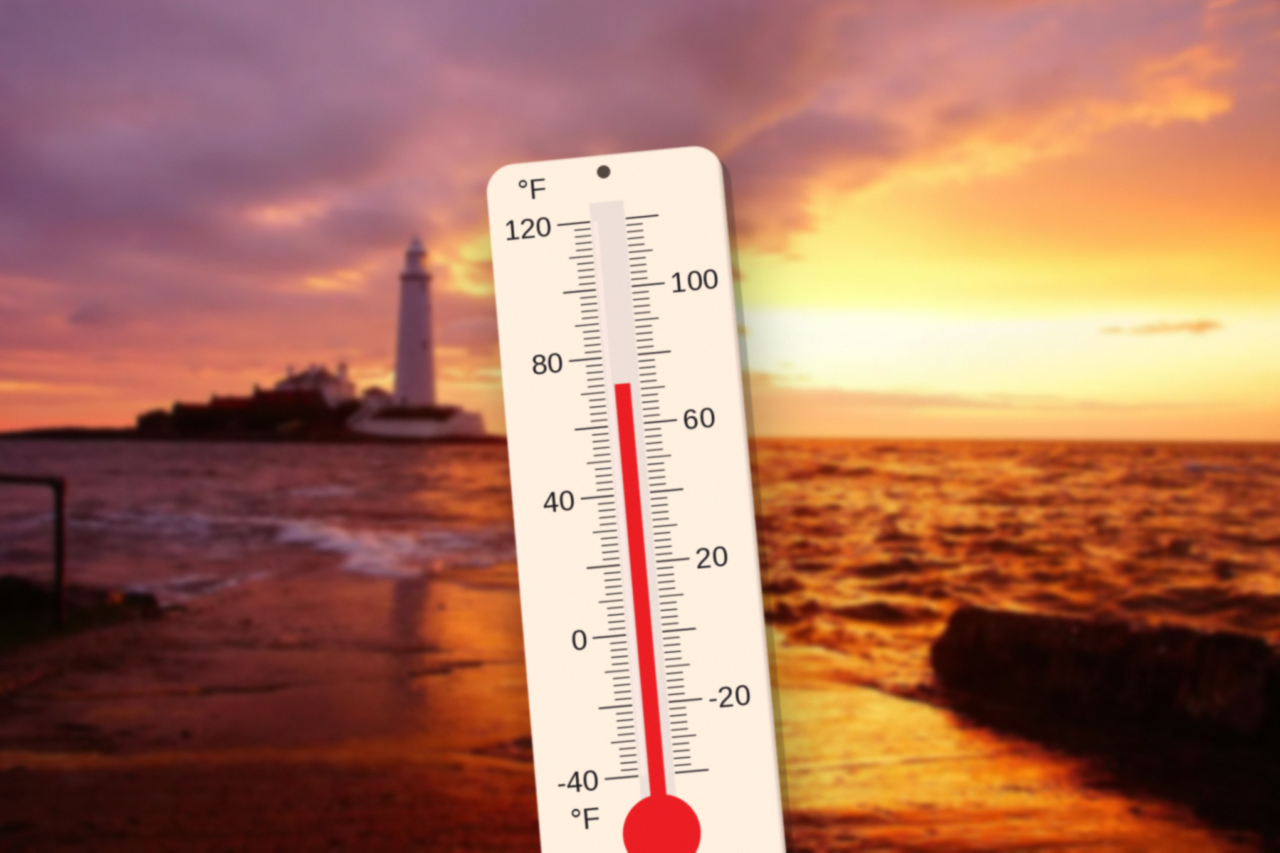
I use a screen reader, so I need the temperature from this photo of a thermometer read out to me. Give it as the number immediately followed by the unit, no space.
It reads 72°F
